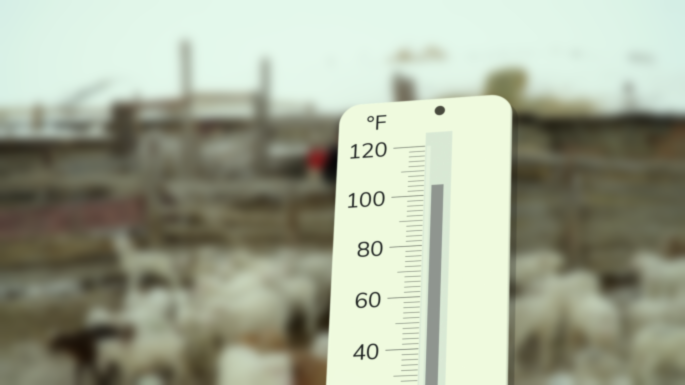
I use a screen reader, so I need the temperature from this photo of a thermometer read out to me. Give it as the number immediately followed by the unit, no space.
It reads 104°F
